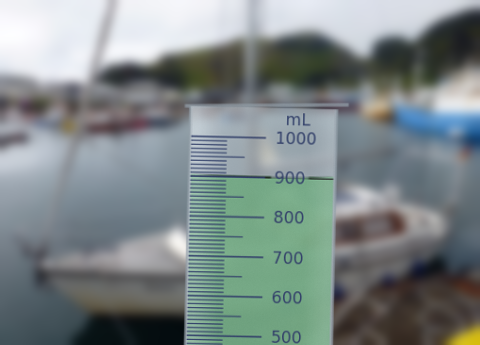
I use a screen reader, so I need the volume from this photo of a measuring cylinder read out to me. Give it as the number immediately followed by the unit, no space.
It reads 900mL
